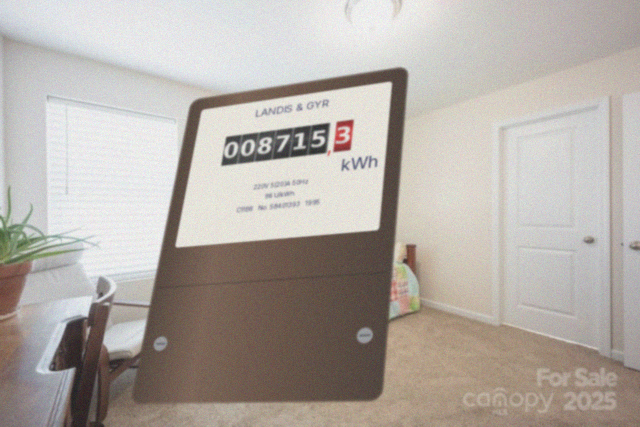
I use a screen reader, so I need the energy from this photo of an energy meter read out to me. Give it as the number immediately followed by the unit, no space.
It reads 8715.3kWh
